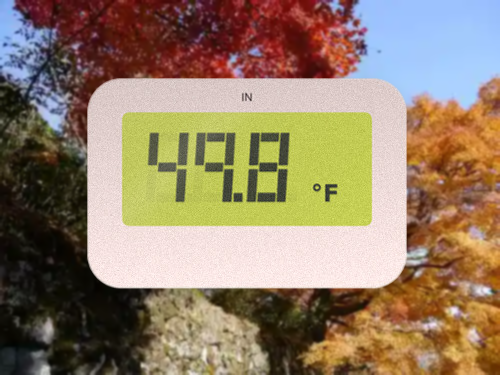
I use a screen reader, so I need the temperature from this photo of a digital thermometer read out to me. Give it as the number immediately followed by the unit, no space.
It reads 49.8°F
